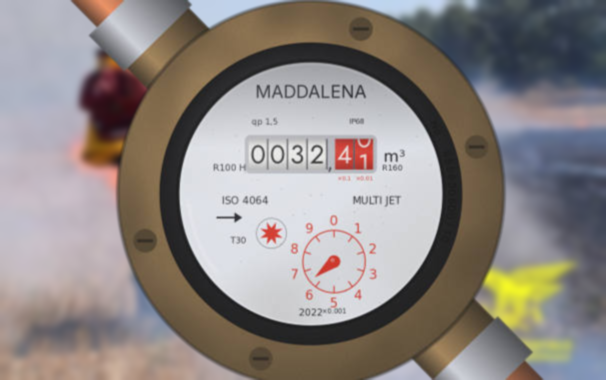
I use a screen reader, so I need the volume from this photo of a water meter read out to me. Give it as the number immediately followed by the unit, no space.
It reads 32.406m³
